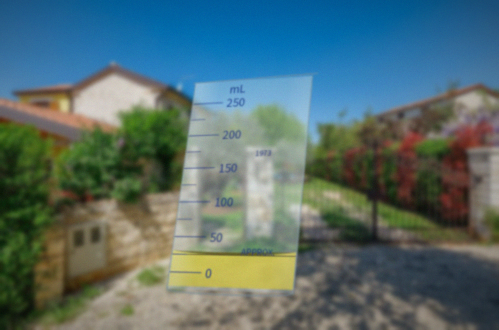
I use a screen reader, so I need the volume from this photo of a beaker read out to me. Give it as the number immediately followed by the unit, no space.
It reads 25mL
